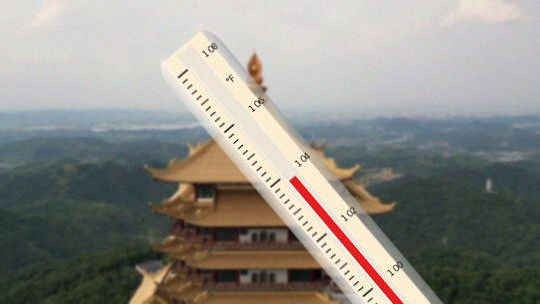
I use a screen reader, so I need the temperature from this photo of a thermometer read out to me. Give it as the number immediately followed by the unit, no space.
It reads 103.8°F
